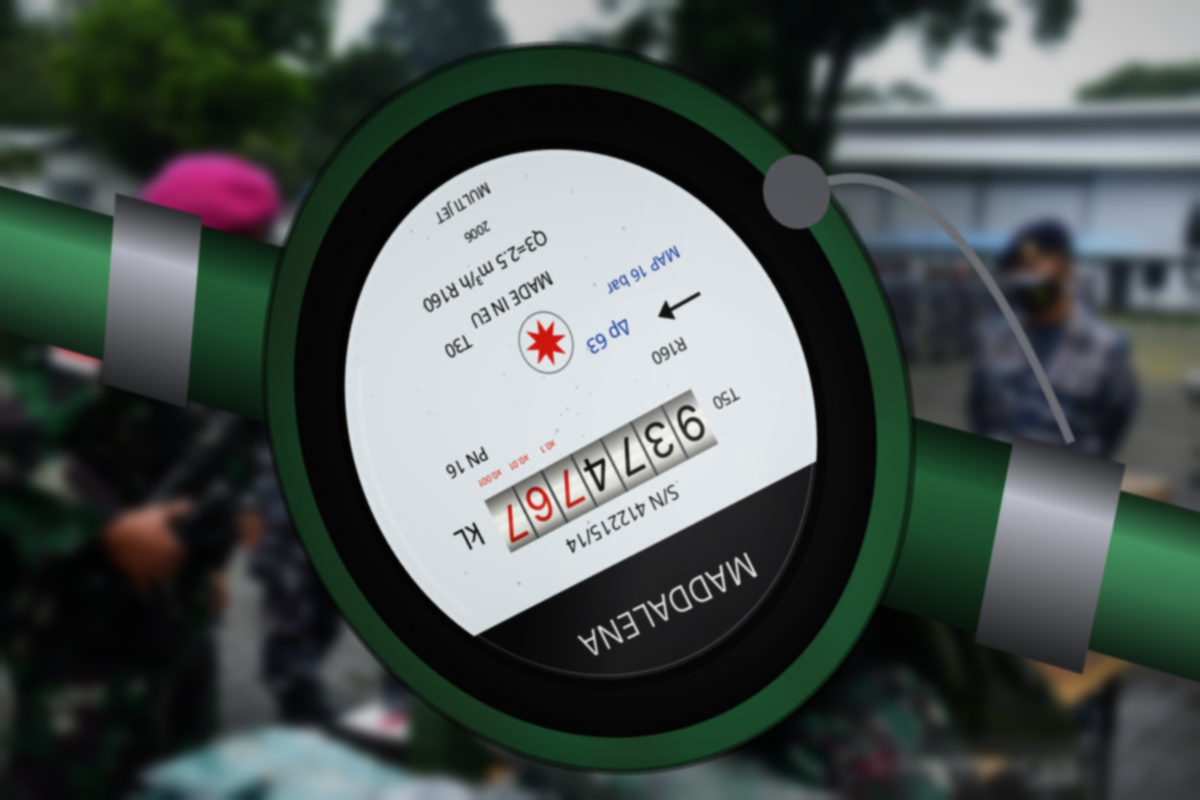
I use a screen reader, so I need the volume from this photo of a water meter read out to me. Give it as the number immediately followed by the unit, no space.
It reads 9374.767kL
